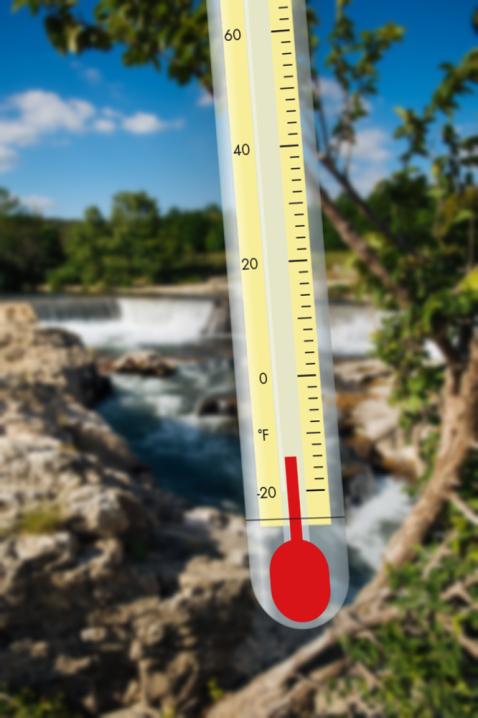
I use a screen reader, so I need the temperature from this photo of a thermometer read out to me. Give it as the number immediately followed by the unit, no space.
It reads -14°F
